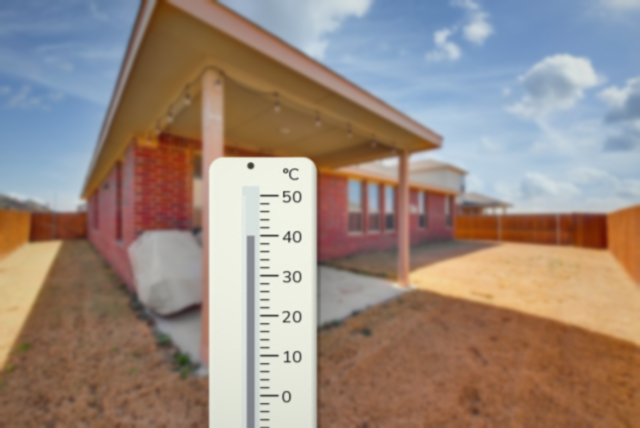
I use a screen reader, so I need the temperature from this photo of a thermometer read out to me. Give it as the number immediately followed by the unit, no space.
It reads 40°C
